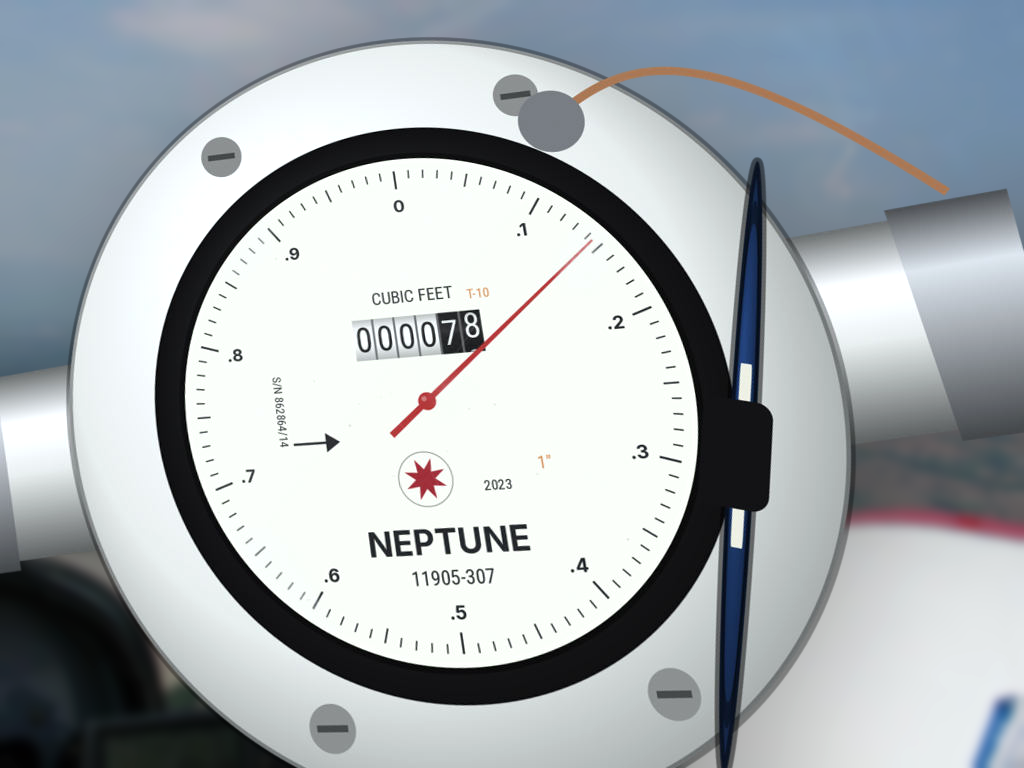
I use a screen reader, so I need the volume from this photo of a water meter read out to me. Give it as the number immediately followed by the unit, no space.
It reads 78.14ft³
